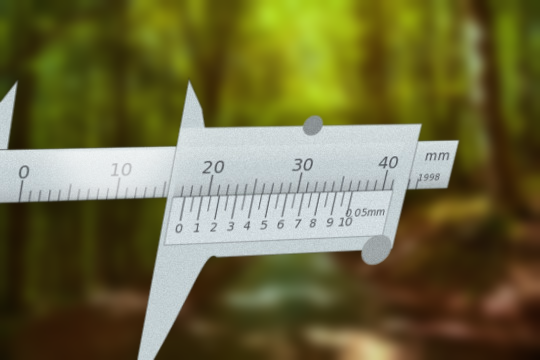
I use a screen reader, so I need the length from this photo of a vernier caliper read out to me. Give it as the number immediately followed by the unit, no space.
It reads 17.4mm
